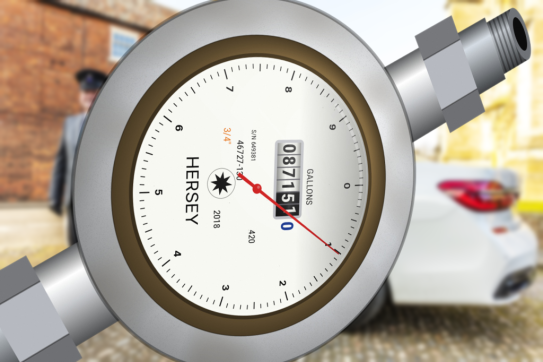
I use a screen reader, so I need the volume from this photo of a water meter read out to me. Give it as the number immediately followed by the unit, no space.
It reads 871511.0gal
